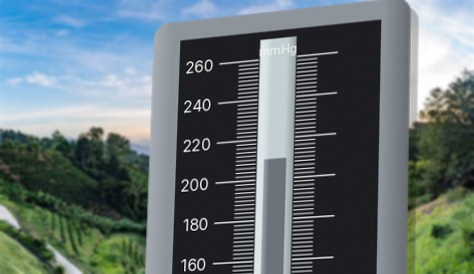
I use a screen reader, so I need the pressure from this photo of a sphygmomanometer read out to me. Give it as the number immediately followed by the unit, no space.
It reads 210mmHg
